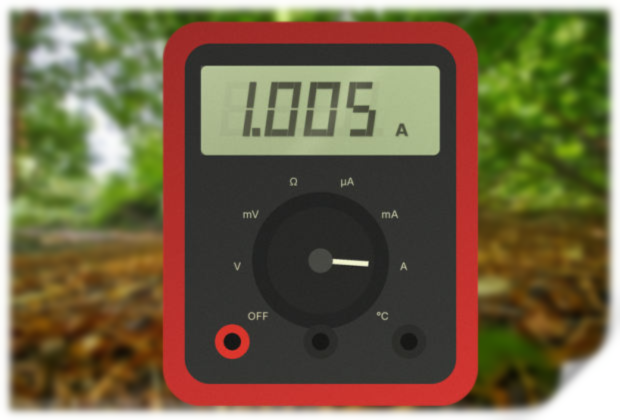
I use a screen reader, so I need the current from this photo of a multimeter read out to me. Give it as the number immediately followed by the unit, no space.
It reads 1.005A
